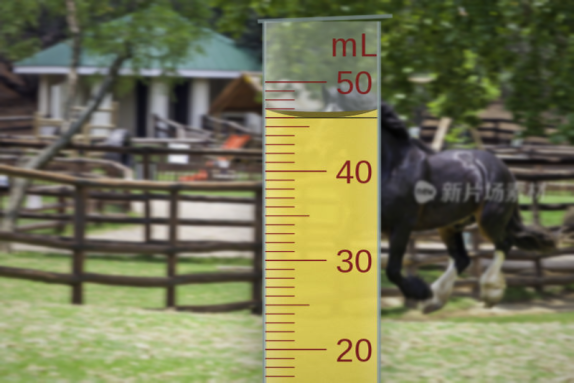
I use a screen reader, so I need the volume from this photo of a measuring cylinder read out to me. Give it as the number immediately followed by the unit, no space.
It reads 46mL
